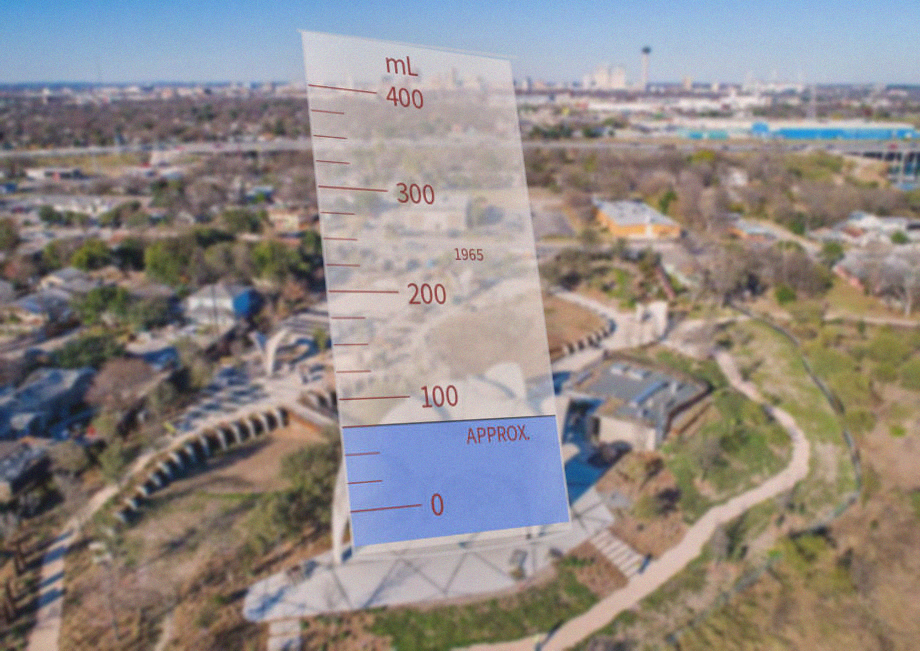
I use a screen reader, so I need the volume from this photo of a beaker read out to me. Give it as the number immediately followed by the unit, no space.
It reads 75mL
